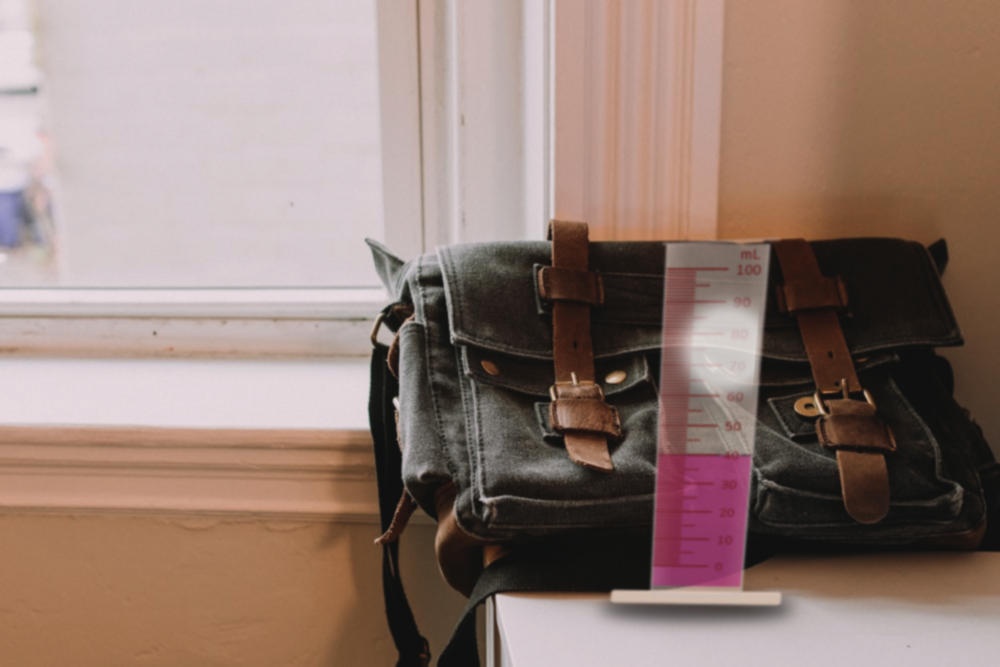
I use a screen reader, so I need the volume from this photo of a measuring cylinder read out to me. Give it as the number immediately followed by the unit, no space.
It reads 40mL
